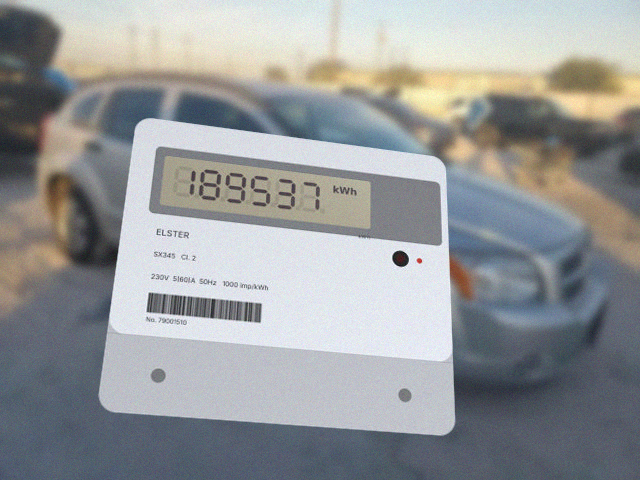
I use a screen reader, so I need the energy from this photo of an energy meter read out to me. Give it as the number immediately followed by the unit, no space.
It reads 189537kWh
